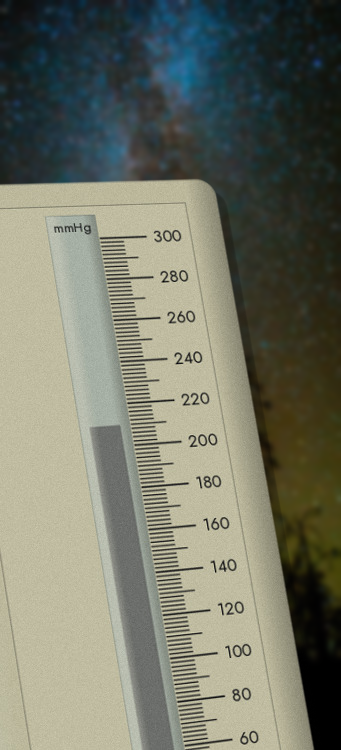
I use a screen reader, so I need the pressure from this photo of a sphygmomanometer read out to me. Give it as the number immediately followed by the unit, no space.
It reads 210mmHg
